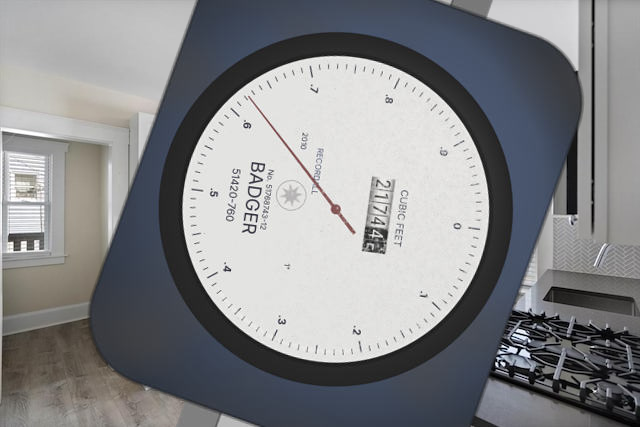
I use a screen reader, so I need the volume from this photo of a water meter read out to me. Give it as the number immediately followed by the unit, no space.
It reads 217444.62ft³
